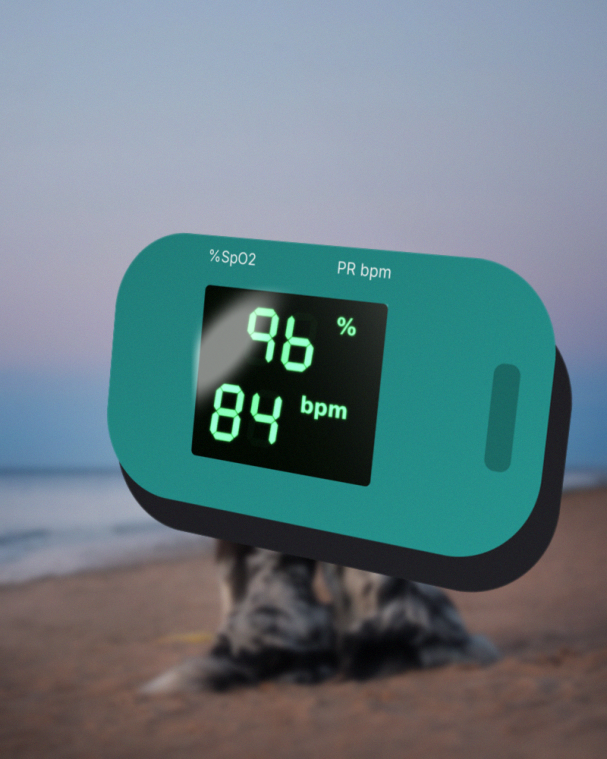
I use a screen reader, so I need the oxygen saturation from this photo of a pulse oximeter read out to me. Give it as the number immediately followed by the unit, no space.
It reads 96%
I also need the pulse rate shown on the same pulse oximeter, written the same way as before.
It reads 84bpm
